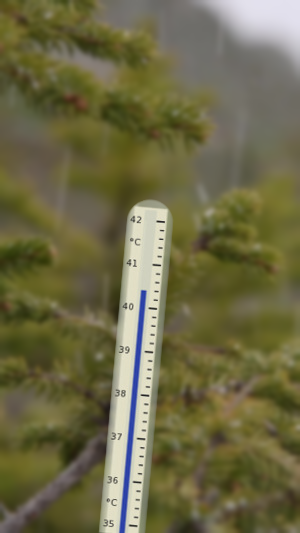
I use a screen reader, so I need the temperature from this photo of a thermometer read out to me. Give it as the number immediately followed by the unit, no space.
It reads 40.4°C
